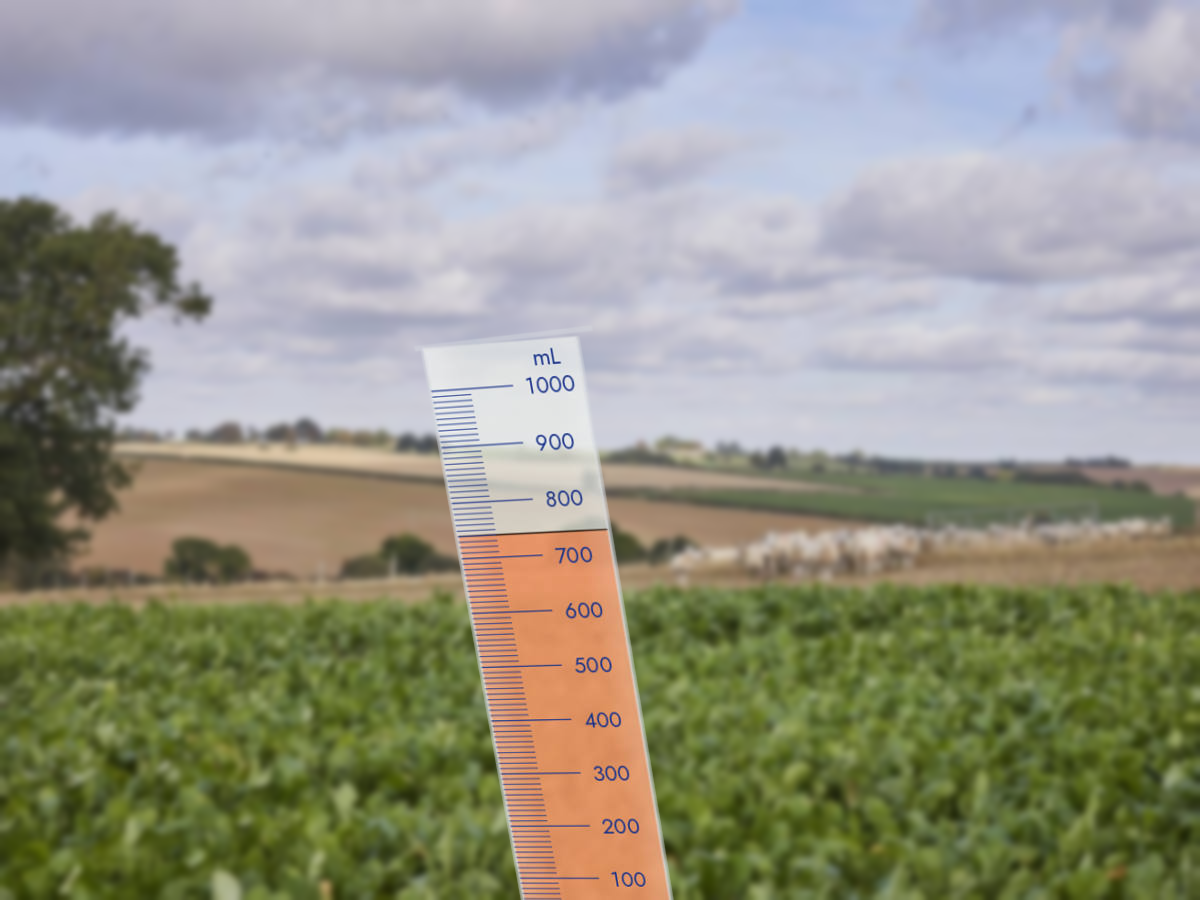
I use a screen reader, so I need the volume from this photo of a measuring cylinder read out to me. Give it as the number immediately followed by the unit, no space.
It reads 740mL
